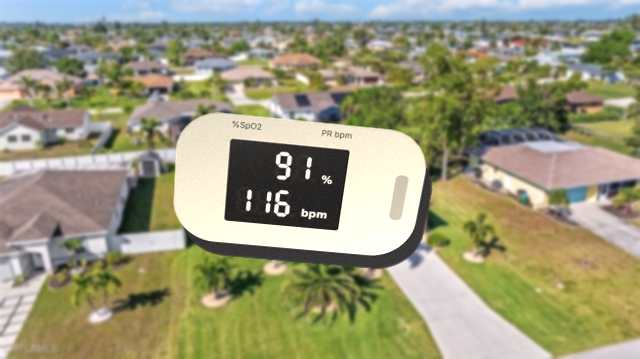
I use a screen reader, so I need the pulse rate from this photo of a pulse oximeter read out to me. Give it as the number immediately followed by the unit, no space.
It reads 116bpm
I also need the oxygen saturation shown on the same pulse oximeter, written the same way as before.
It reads 91%
